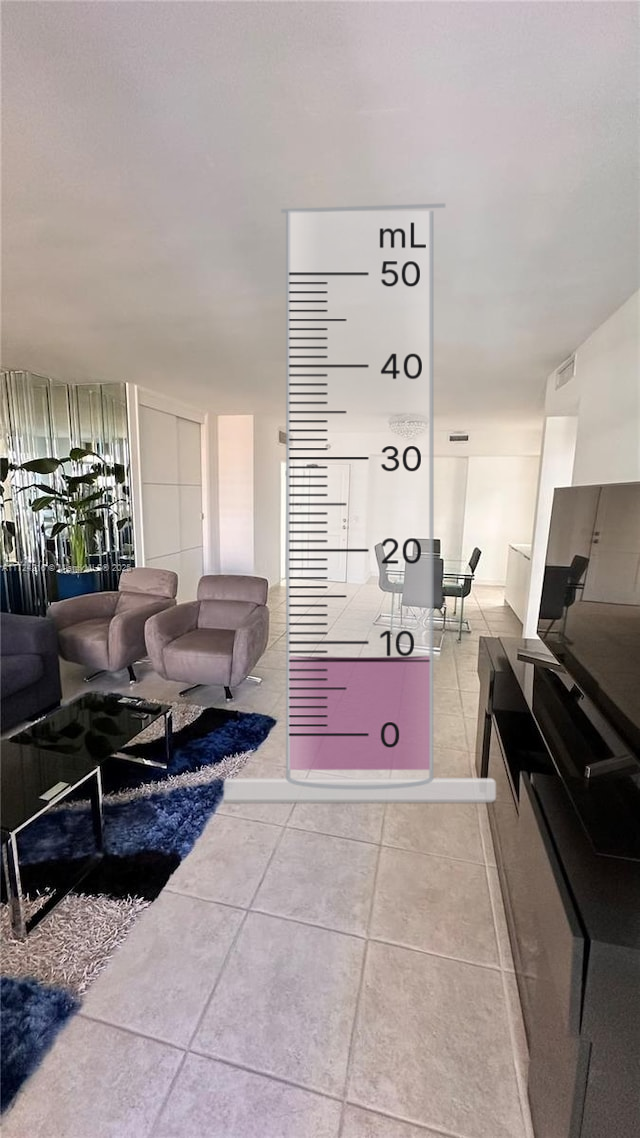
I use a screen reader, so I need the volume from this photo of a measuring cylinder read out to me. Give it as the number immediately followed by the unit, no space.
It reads 8mL
